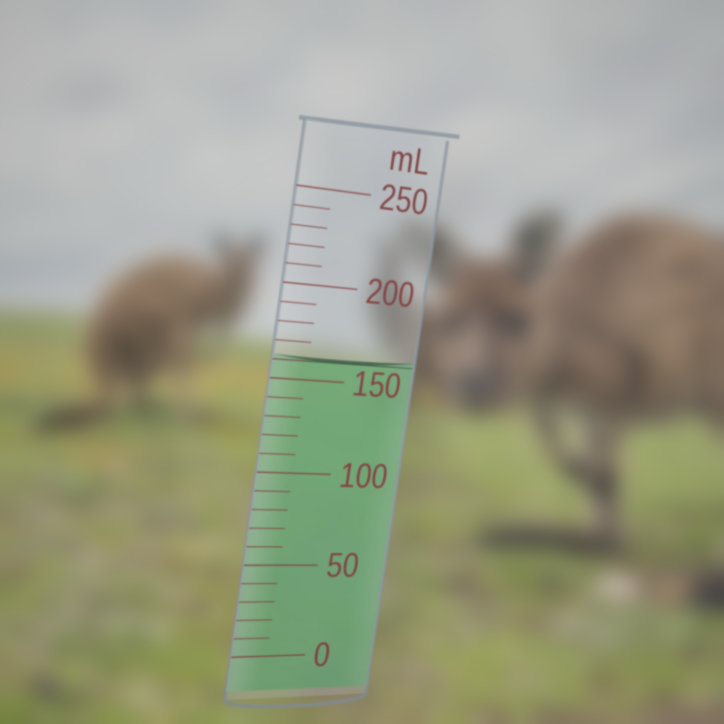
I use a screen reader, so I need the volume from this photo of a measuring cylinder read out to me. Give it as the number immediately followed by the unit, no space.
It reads 160mL
